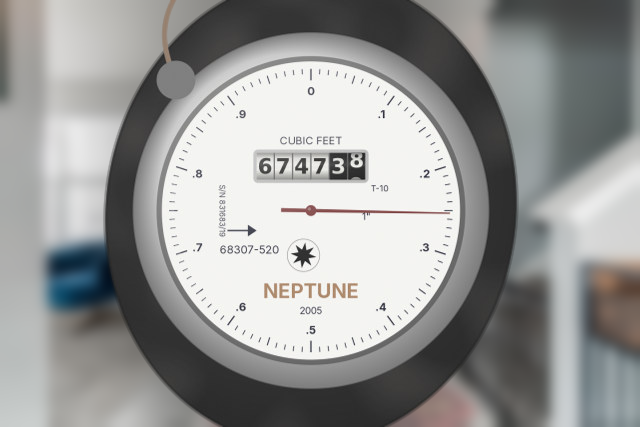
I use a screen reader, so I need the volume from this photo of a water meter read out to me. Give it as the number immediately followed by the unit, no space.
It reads 674738.25ft³
